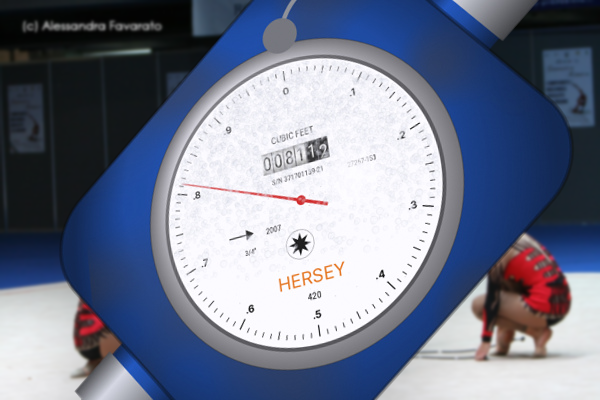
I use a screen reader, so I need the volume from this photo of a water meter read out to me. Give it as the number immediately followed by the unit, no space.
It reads 8111.81ft³
